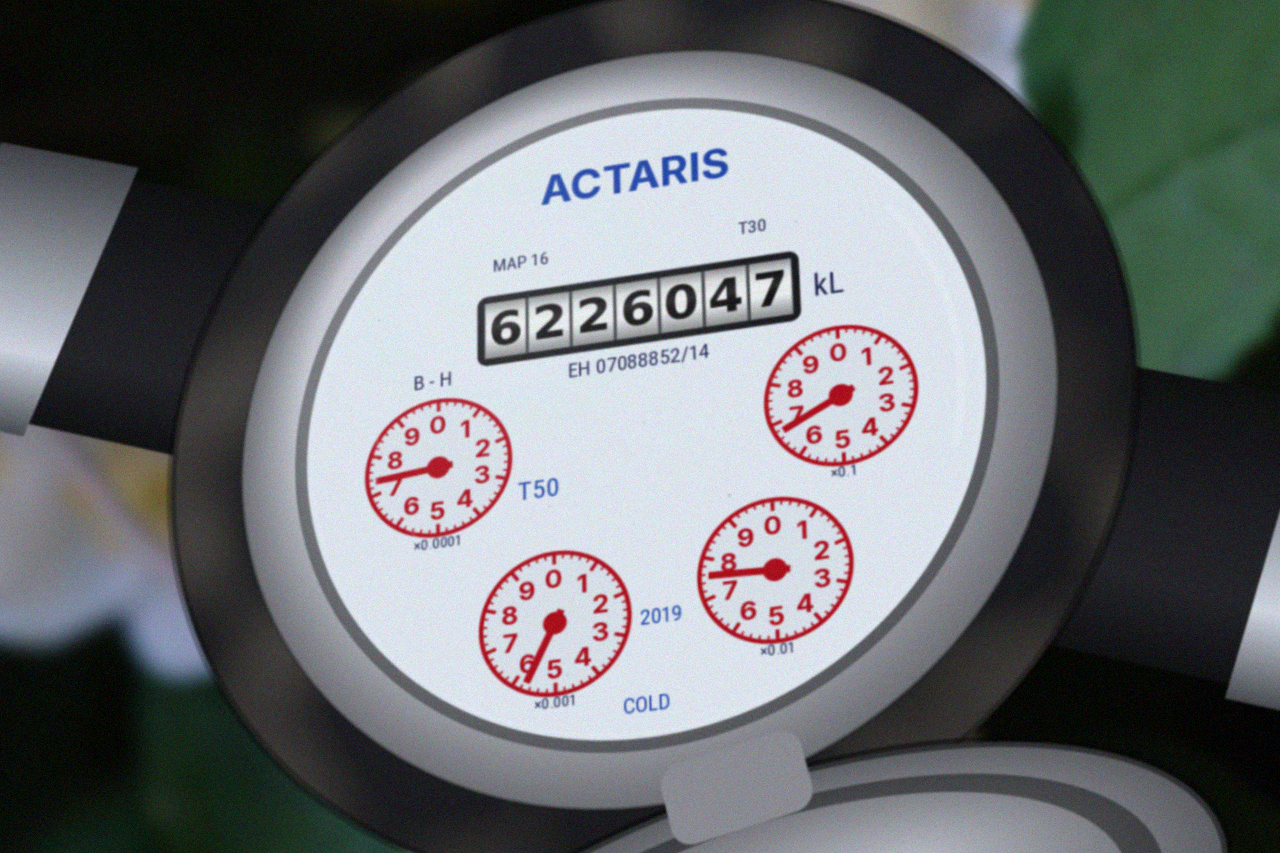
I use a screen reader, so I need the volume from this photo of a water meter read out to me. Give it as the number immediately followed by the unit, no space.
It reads 6226047.6757kL
